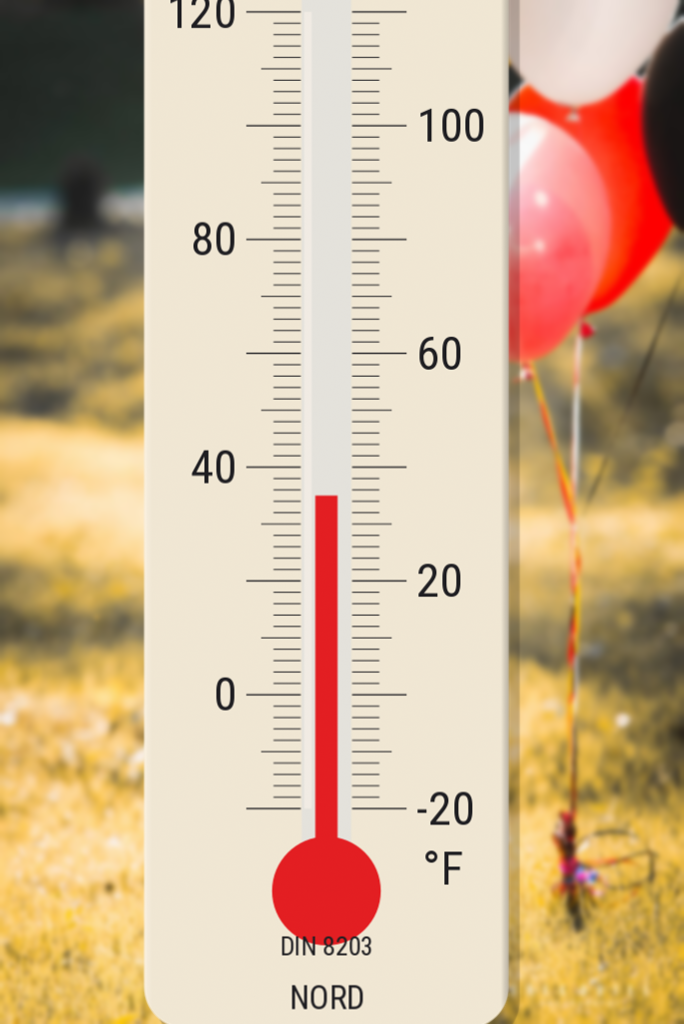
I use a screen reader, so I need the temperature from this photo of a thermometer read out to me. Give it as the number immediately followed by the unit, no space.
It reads 35°F
